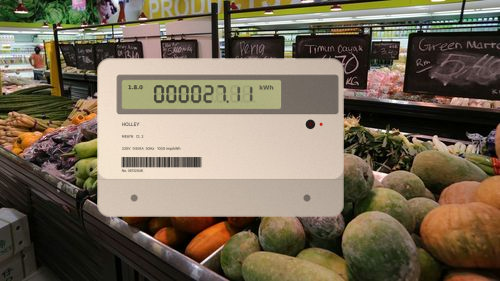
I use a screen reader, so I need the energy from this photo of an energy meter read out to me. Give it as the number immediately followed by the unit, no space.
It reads 27.11kWh
